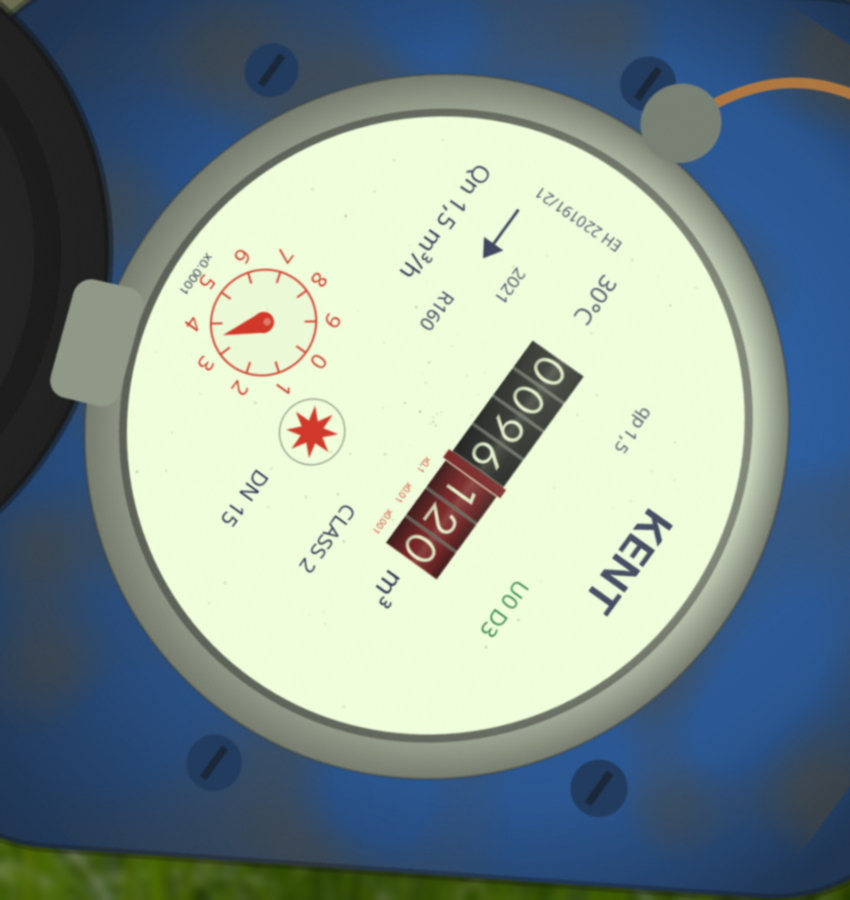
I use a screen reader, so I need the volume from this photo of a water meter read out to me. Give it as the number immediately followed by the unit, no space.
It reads 96.1203m³
